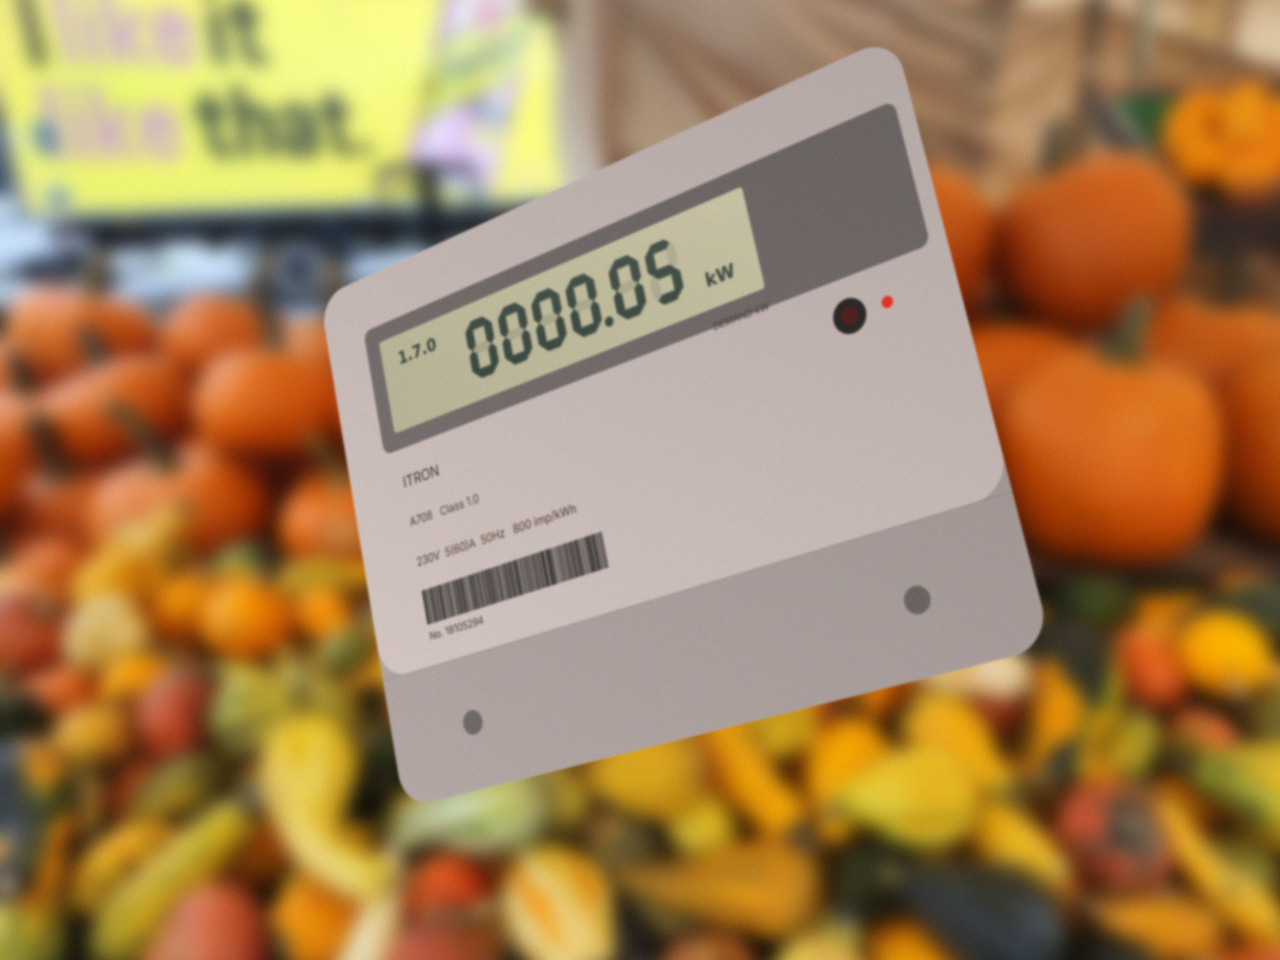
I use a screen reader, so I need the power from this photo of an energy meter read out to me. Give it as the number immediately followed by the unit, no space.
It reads 0.05kW
